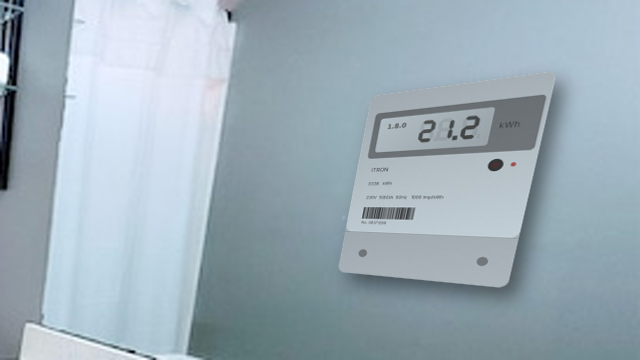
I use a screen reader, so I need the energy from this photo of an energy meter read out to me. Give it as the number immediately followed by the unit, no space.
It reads 21.2kWh
